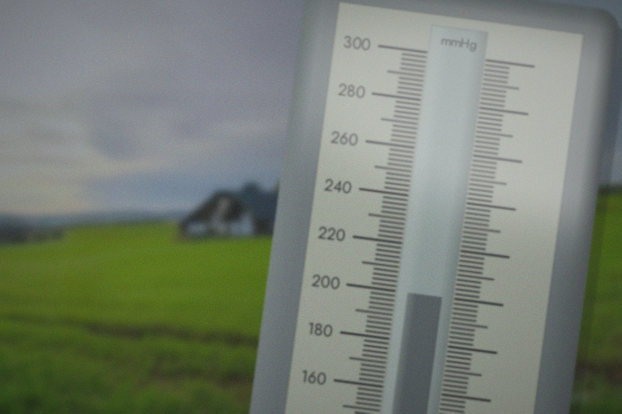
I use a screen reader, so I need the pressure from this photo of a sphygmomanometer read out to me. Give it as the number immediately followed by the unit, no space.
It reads 200mmHg
